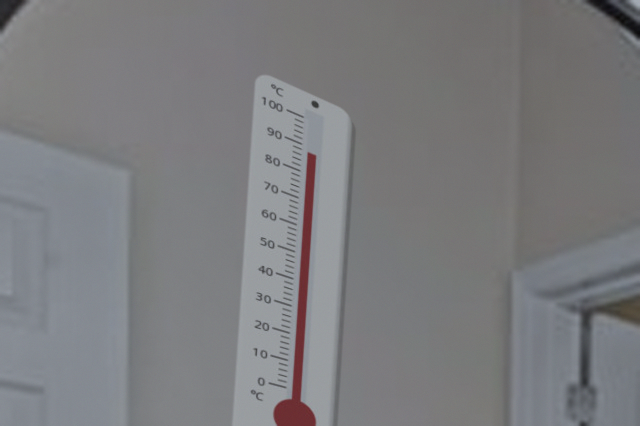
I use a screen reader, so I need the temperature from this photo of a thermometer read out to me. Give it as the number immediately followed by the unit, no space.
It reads 88°C
